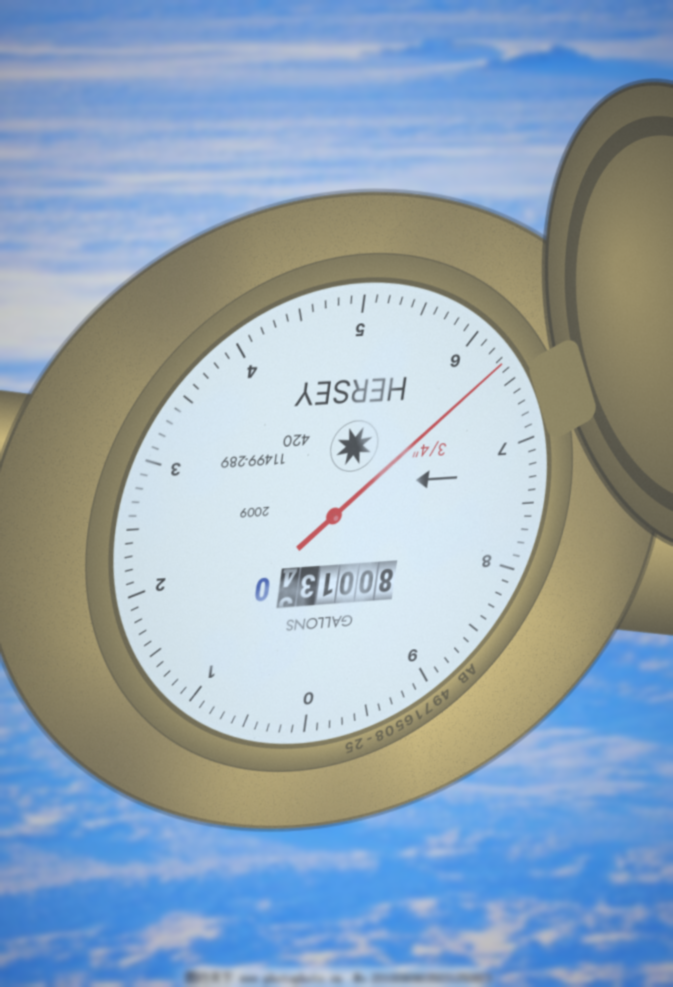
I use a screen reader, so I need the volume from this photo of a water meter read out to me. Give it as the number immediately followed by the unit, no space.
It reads 8001336.3gal
